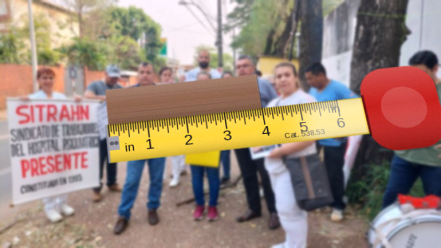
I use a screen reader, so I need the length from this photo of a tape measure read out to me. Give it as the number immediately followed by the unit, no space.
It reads 4in
